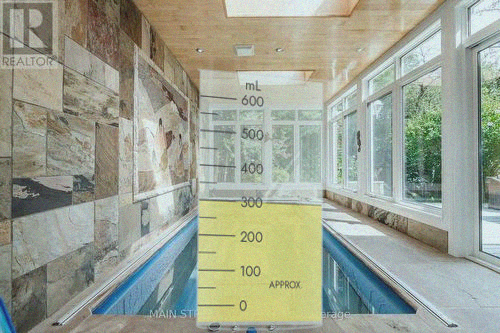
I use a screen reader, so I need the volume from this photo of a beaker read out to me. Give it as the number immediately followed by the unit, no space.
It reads 300mL
